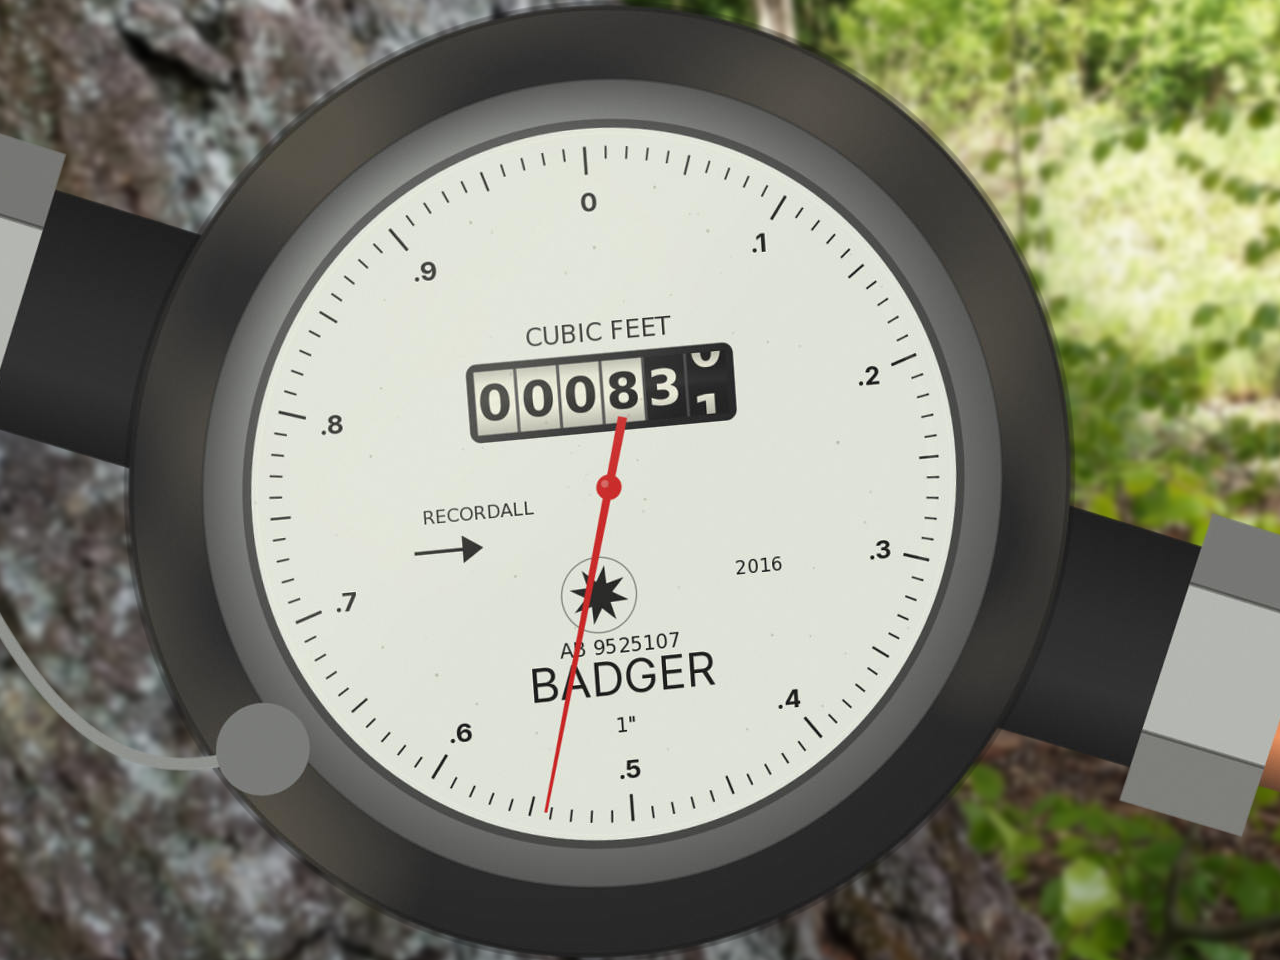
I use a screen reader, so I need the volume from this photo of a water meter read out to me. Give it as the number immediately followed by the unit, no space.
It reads 830.54ft³
